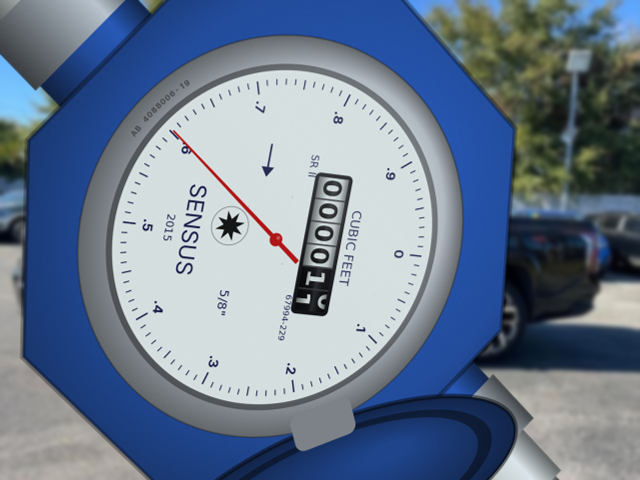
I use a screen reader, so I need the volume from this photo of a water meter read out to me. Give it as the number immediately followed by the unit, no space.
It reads 10.60ft³
